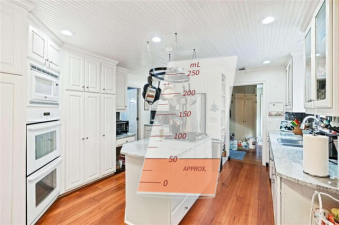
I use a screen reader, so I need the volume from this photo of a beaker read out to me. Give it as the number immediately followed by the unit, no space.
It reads 50mL
